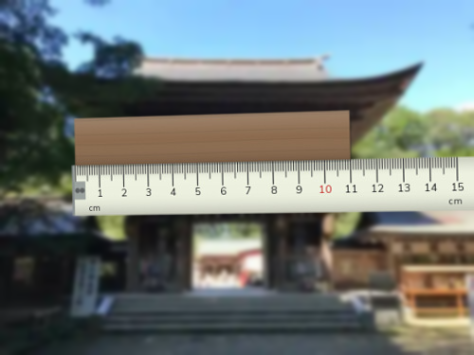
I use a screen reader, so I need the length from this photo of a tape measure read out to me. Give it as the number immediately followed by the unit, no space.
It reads 11cm
